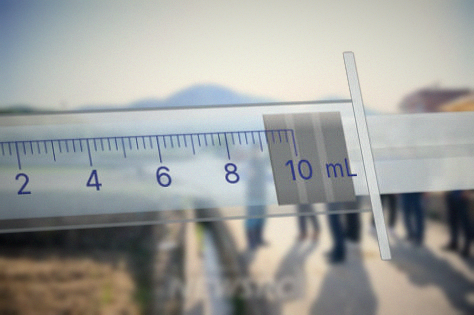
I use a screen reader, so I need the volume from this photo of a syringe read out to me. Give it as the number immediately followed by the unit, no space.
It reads 9.2mL
